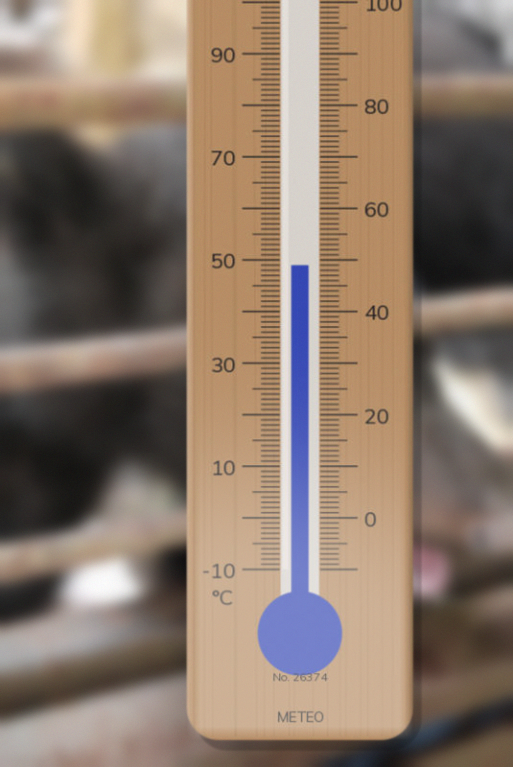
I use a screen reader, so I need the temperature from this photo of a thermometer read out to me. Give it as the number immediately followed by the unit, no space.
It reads 49°C
